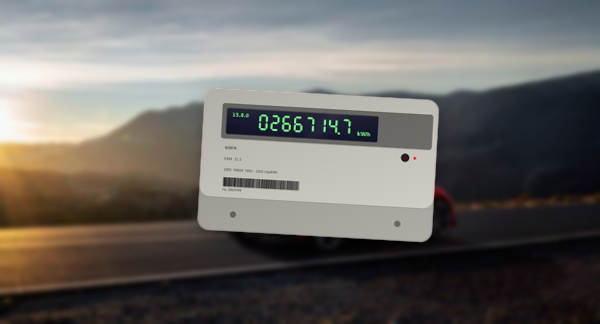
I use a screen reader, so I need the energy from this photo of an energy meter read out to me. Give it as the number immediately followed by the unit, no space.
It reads 266714.7kWh
